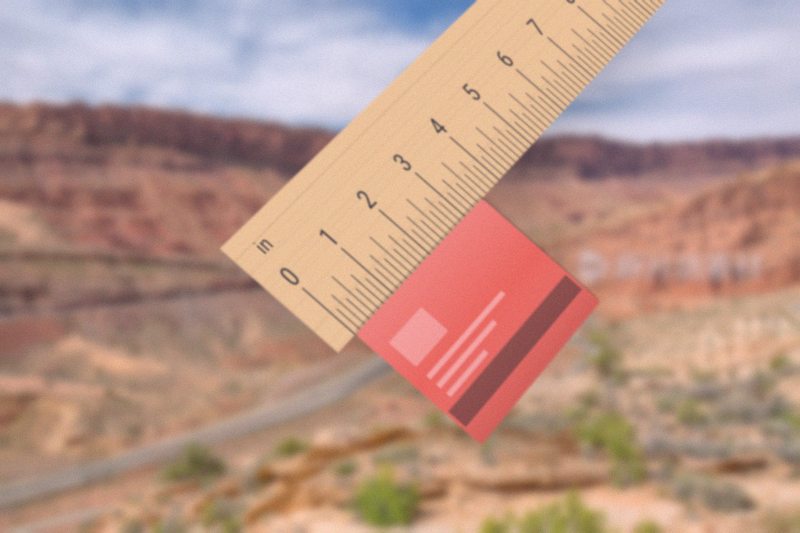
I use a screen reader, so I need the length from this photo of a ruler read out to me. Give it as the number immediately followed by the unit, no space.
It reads 3.5in
